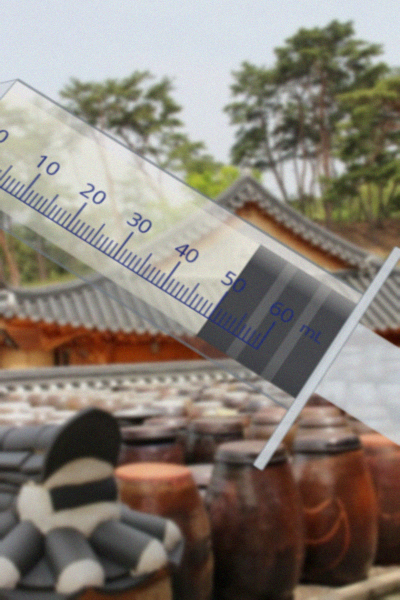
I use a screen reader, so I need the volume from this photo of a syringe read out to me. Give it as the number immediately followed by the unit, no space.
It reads 50mL
